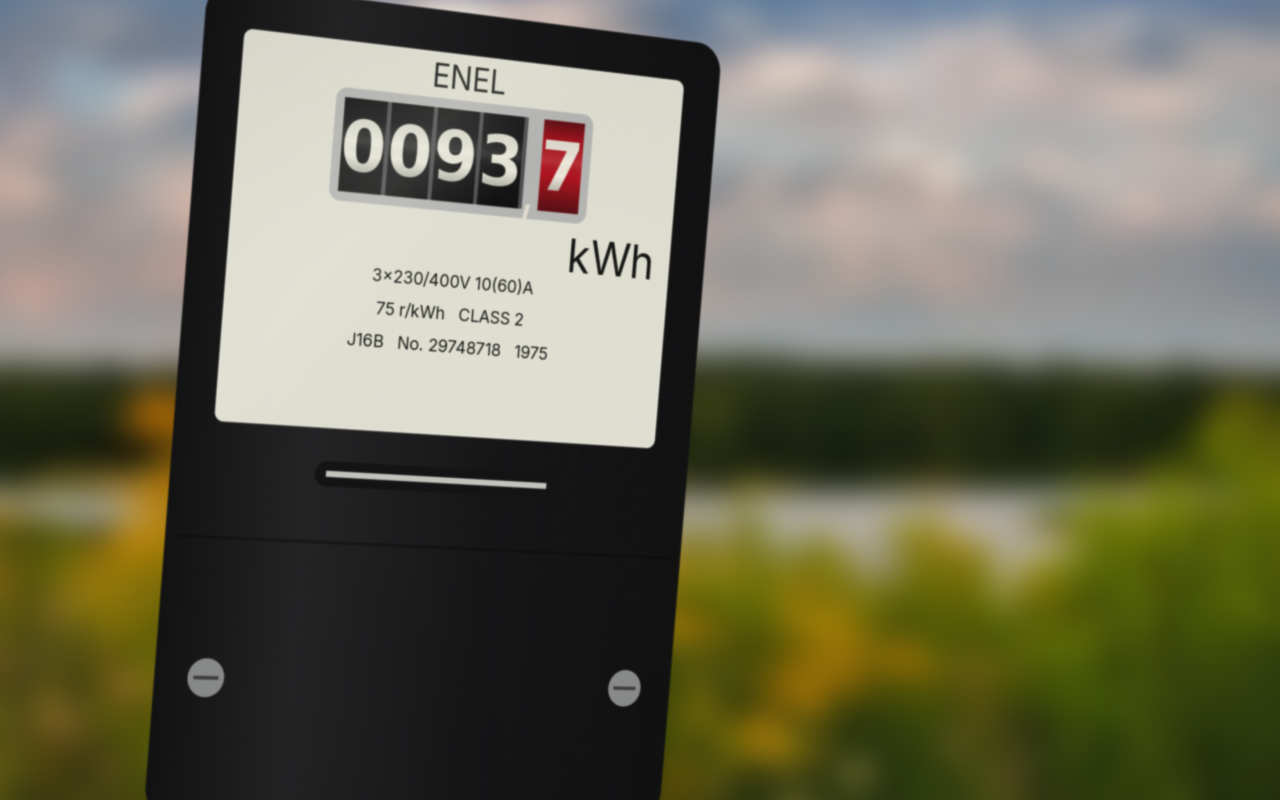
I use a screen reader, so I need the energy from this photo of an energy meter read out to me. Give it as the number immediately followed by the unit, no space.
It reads 93.7kWh
